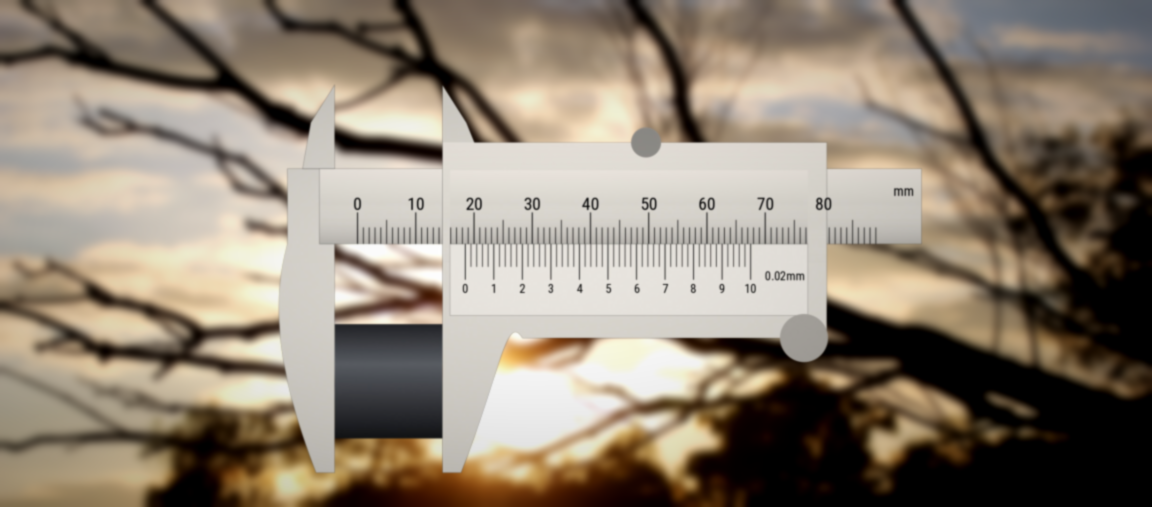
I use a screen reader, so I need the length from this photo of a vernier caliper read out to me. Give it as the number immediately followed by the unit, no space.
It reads 18.5mm
